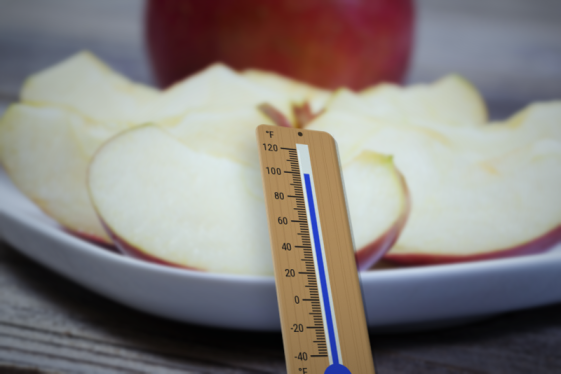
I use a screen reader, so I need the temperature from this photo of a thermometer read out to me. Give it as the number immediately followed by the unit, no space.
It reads 100°F
